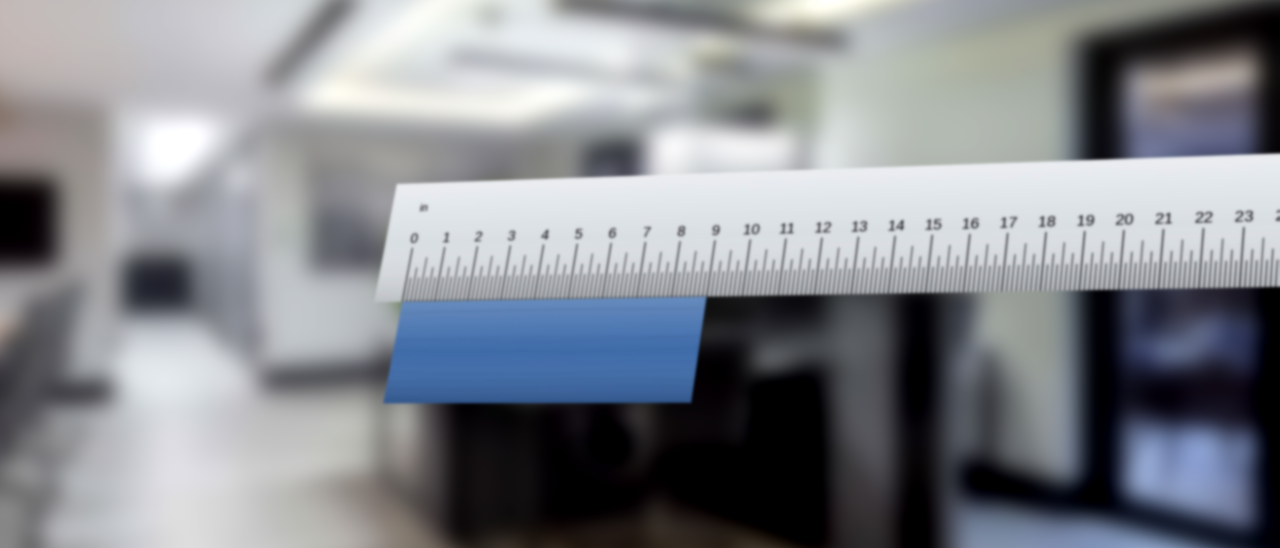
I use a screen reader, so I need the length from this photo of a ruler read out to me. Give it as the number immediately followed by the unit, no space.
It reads 9in
